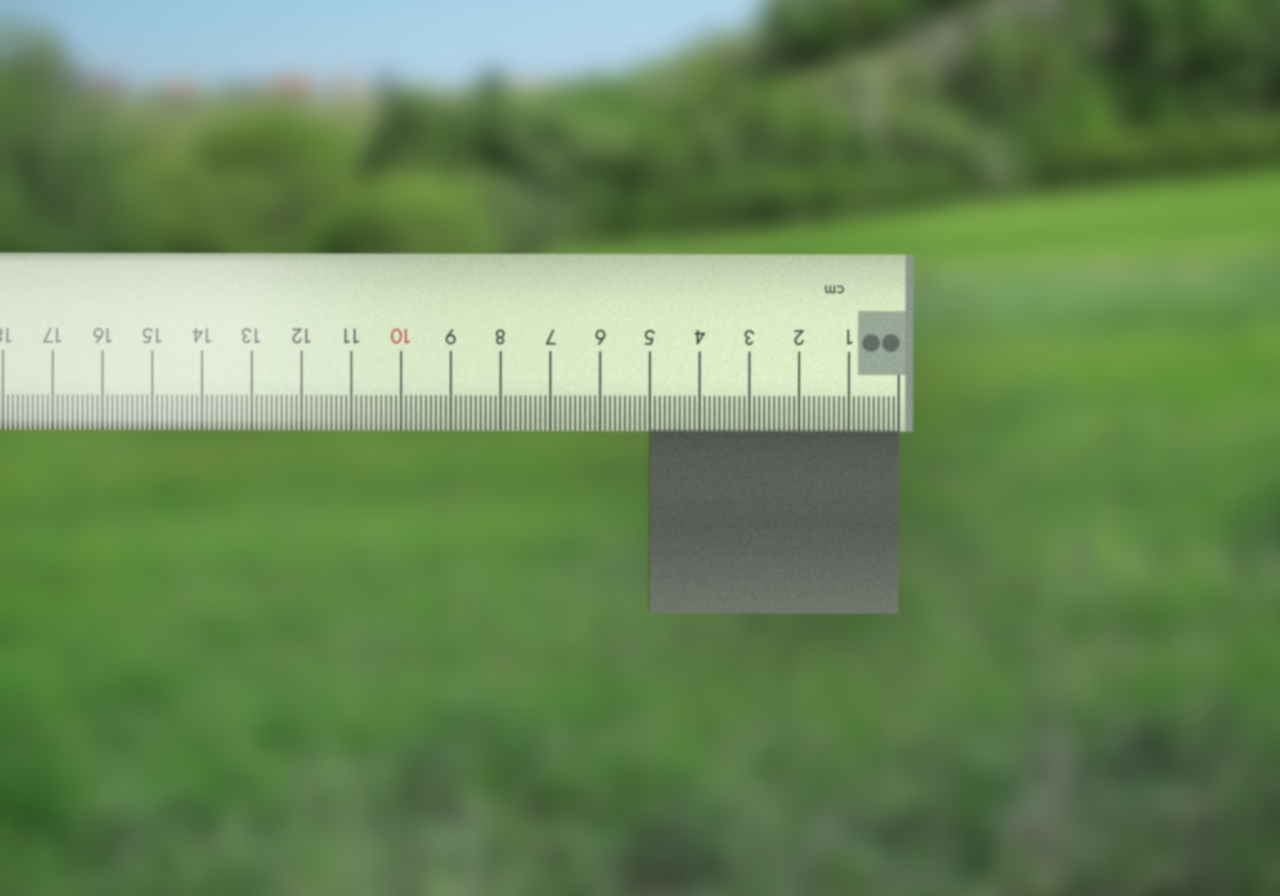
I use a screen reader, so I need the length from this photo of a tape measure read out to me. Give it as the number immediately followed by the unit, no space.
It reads 5cm
